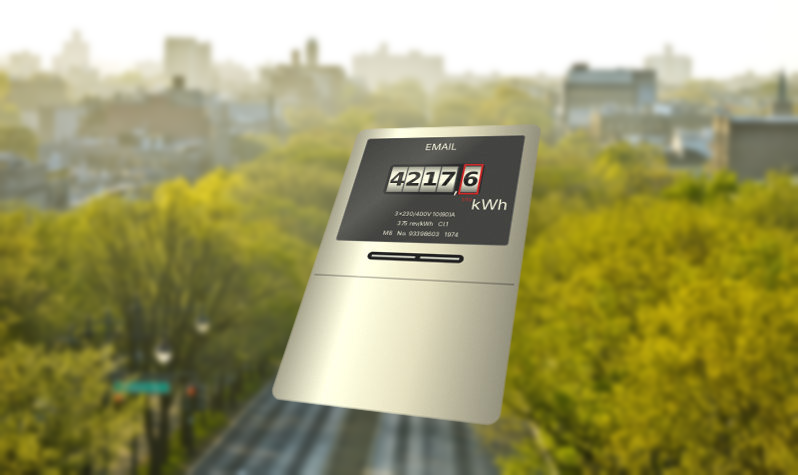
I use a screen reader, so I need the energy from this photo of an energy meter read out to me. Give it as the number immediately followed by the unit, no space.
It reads 4217.6kWh
